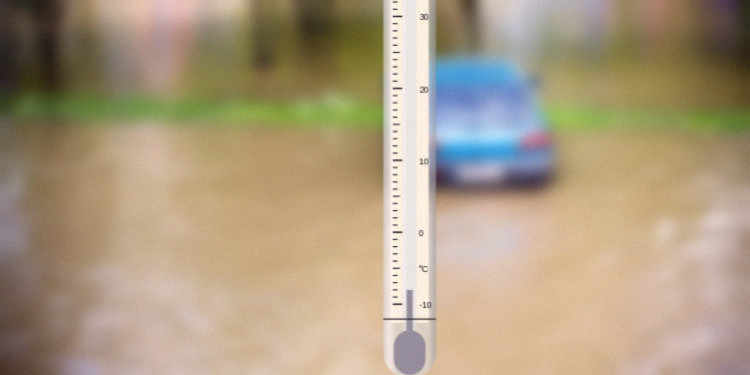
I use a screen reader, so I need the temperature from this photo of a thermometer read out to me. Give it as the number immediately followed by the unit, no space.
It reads -8°C
